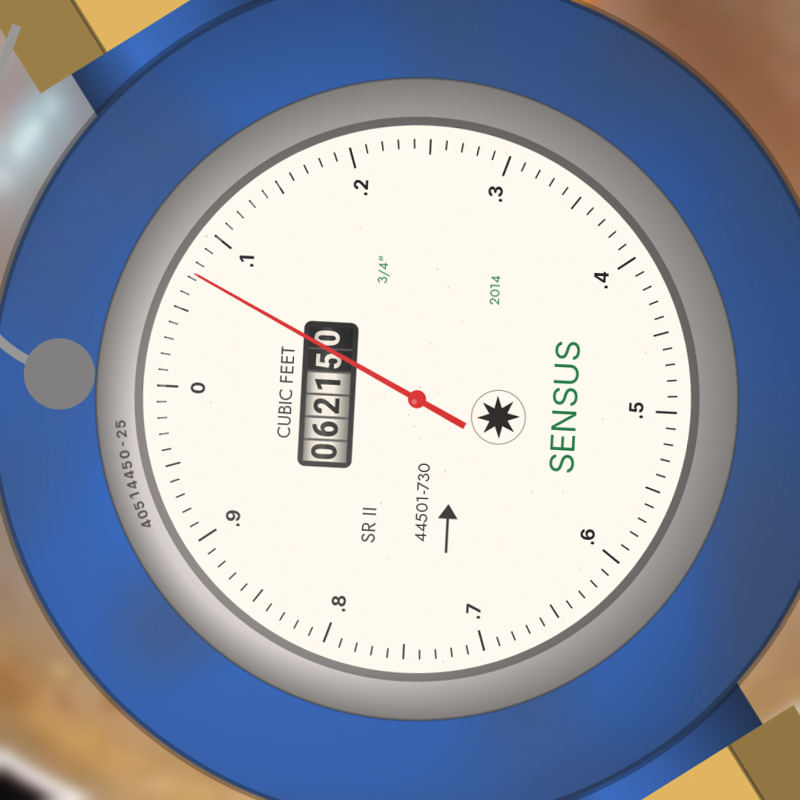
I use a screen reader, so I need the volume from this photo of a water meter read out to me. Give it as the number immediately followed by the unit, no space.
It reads 62150.07ft³
